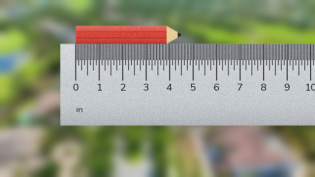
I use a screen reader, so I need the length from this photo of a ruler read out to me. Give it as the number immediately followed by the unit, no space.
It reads 4.5in
